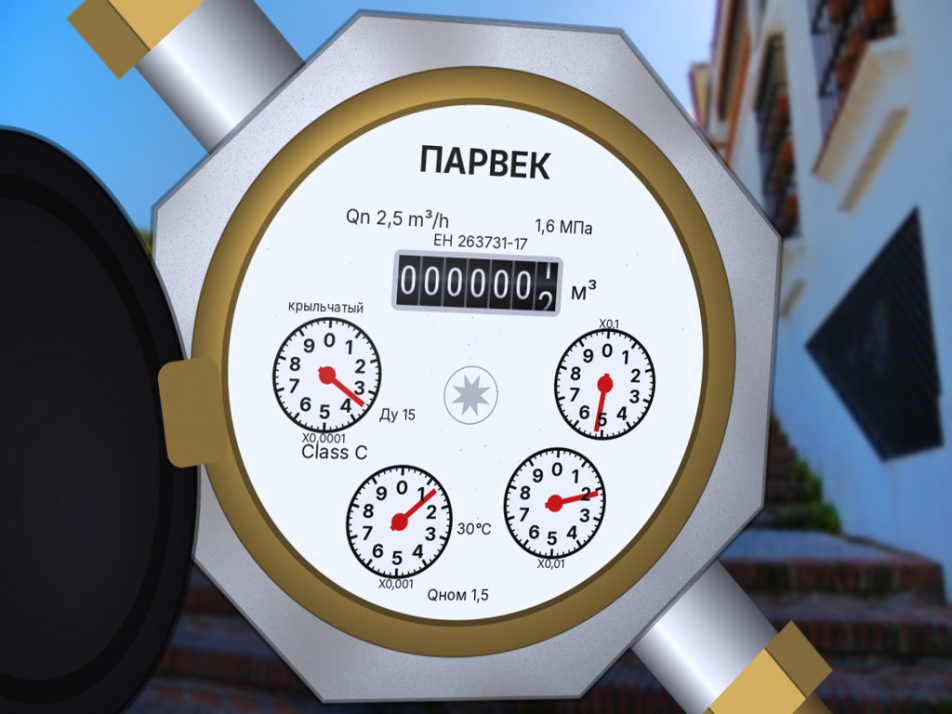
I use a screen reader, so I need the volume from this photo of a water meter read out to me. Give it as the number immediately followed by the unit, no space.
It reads 1.5213m³
